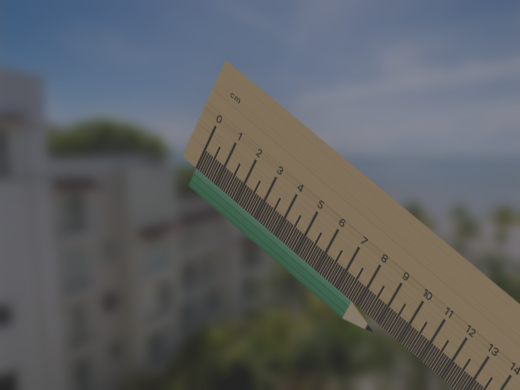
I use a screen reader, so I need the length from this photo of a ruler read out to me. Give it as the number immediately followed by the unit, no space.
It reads 9cm
